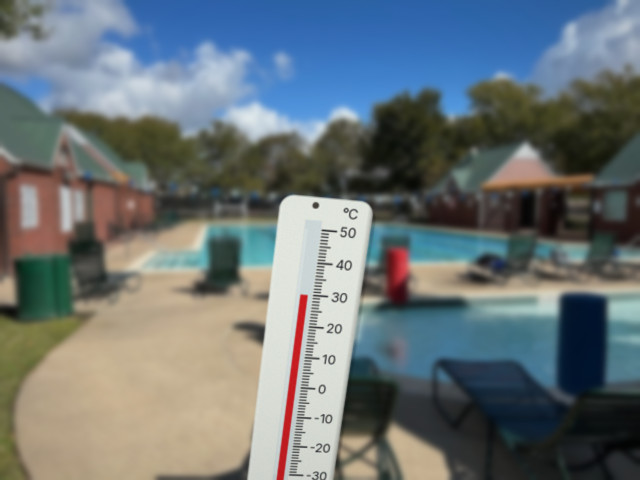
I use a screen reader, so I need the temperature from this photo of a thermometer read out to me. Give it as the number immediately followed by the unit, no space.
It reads 30°C
